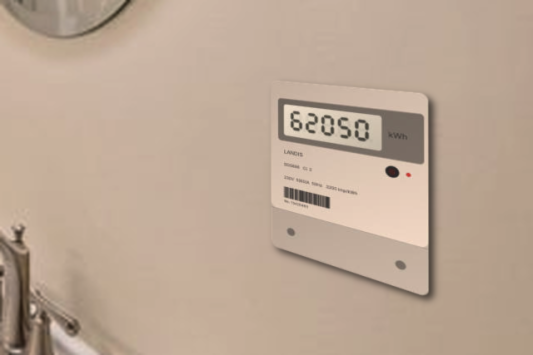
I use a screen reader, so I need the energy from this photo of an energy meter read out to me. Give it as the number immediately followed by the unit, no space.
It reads 62050kWh
